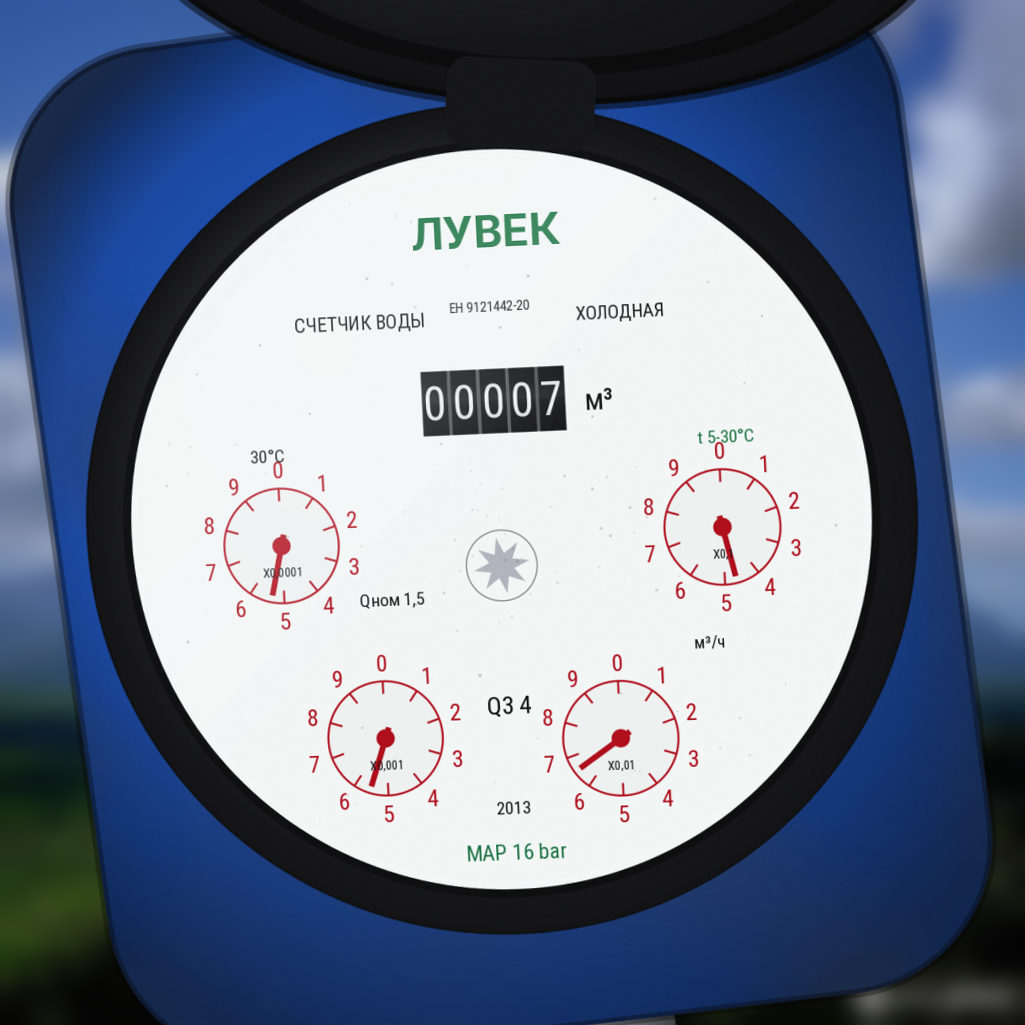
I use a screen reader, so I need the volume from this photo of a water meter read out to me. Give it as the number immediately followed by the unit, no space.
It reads 7.4655m³
